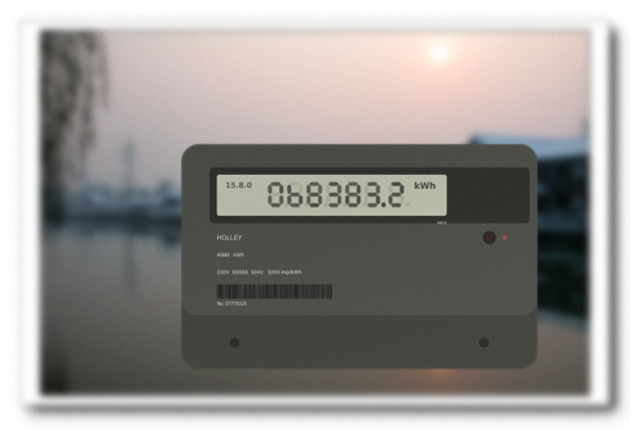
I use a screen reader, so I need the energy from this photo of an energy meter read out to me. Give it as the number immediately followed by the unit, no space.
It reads 68383.2kWh
